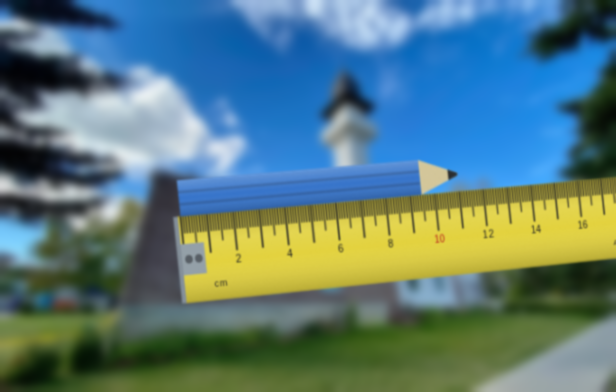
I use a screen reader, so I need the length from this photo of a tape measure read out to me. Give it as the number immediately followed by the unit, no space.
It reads 11cm
